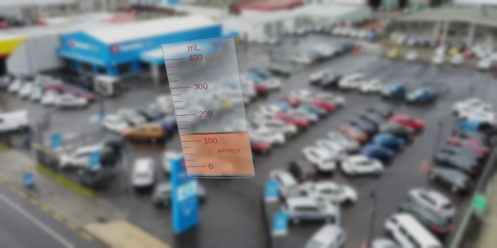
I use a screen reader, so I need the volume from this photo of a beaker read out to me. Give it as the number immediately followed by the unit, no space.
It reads 125mL
